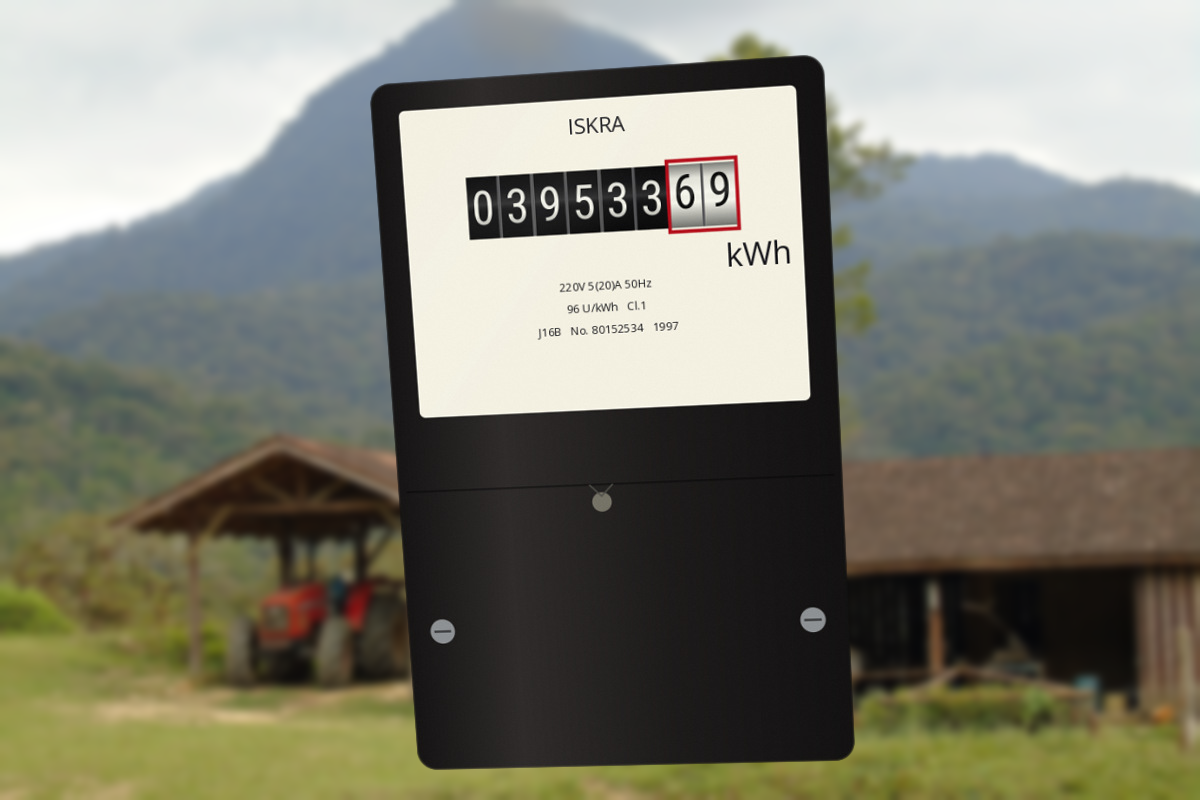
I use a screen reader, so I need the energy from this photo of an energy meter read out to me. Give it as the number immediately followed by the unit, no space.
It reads 39533.69kWh
